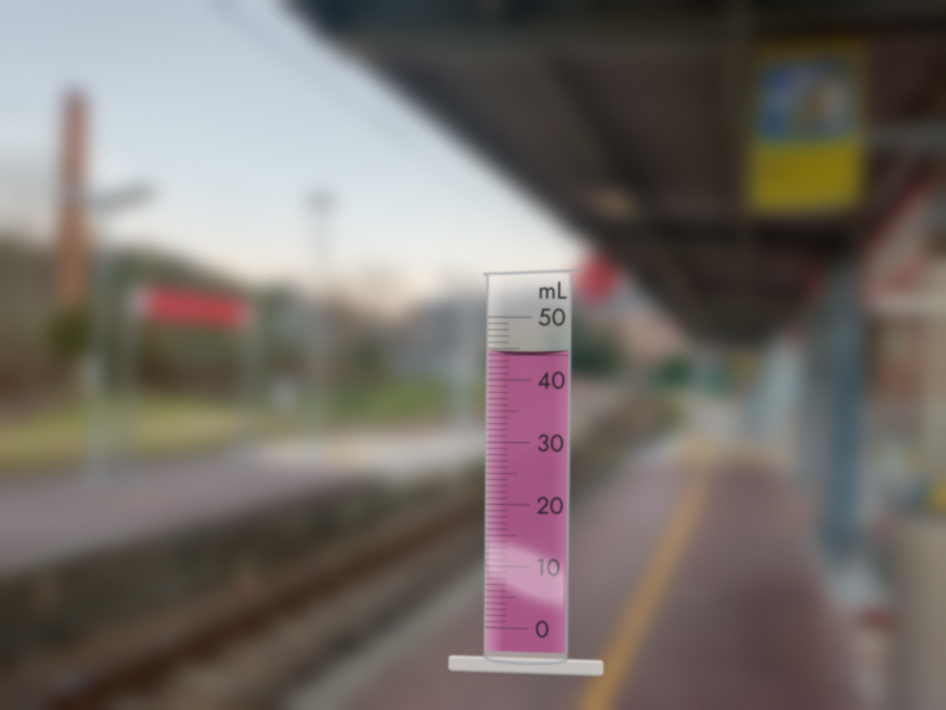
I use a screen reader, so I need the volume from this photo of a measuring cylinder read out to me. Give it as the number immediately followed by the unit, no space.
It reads 44mL
